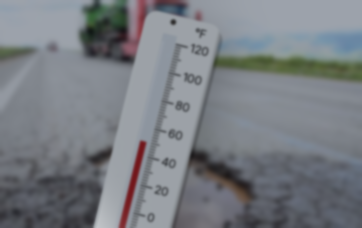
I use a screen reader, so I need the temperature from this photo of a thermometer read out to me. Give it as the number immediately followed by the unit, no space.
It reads 50°F
